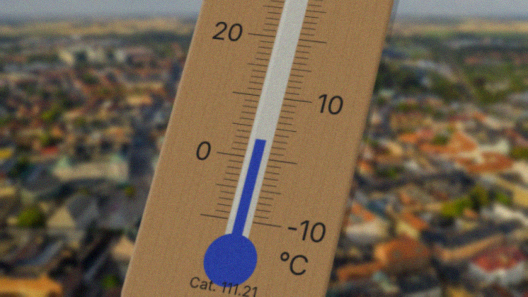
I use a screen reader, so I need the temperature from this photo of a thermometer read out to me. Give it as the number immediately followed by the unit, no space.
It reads 3°C
